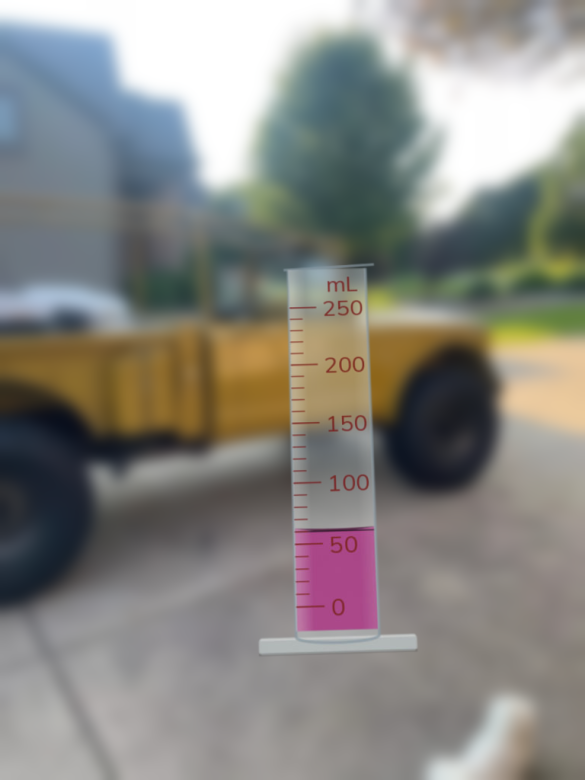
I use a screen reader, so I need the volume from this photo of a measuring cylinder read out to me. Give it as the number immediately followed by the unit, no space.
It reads 60mL
